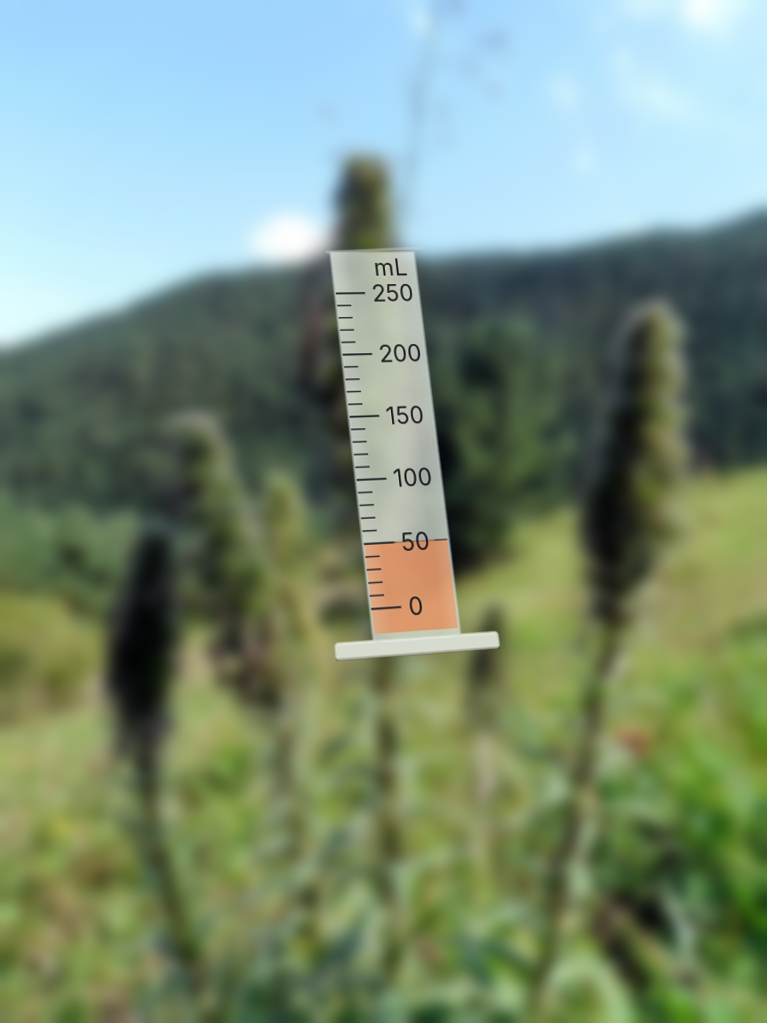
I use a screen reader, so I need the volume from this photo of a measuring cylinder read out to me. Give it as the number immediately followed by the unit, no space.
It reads 50mL
